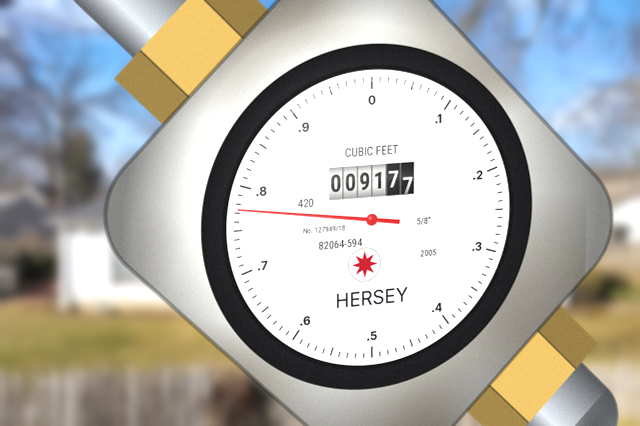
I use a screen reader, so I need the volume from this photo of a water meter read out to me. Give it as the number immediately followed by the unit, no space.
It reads 9176.77ft³
